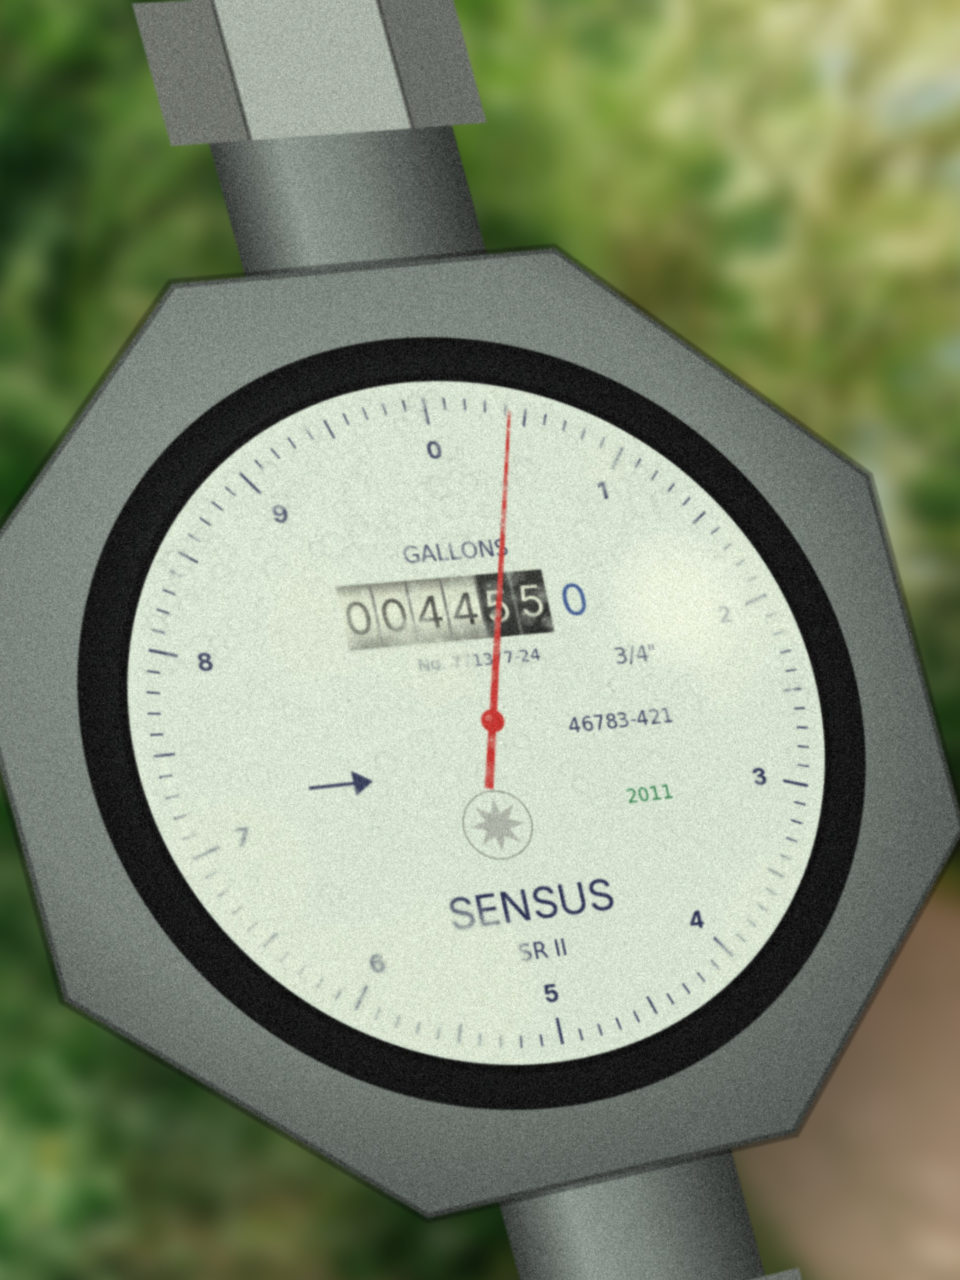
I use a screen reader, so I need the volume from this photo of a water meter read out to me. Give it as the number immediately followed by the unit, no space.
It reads 44550.4gal
